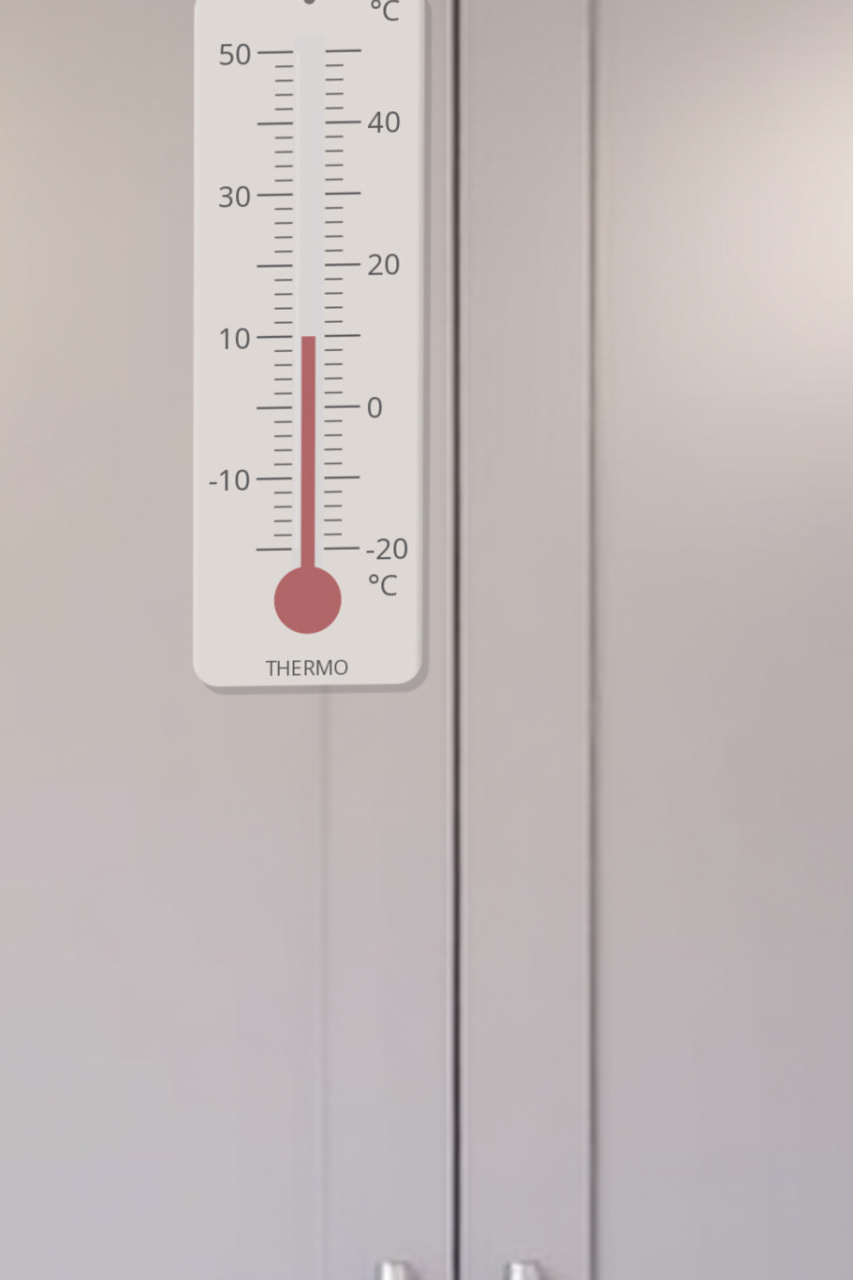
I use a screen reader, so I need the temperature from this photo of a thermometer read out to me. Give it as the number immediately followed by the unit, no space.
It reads 10°C
